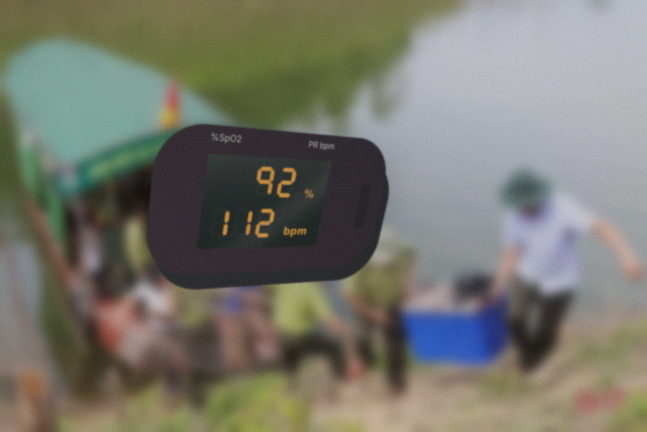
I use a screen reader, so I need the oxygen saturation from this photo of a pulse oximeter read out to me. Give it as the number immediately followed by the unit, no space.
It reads 92%
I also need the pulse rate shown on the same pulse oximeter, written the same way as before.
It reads 112bpm
